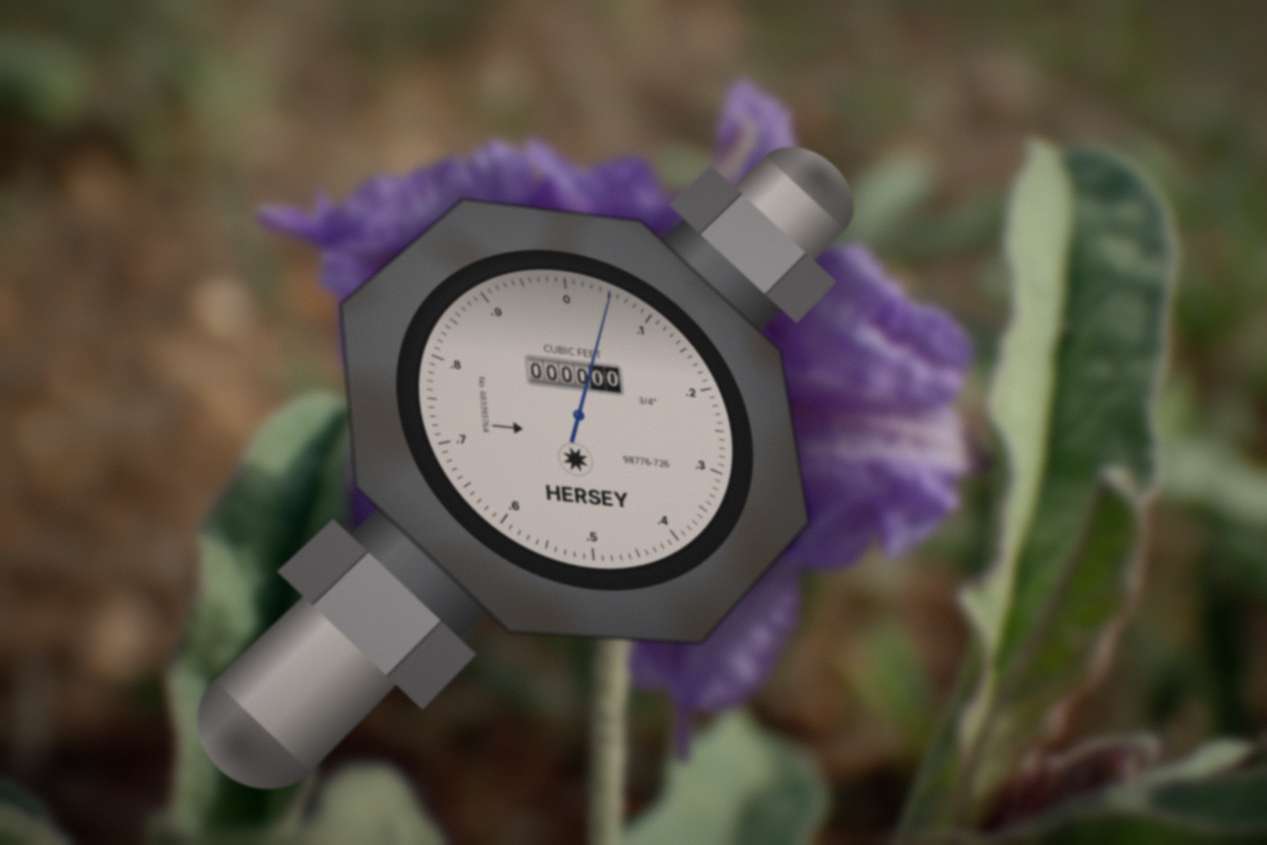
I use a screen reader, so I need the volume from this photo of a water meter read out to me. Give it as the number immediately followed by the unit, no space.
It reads 0.05ft³
